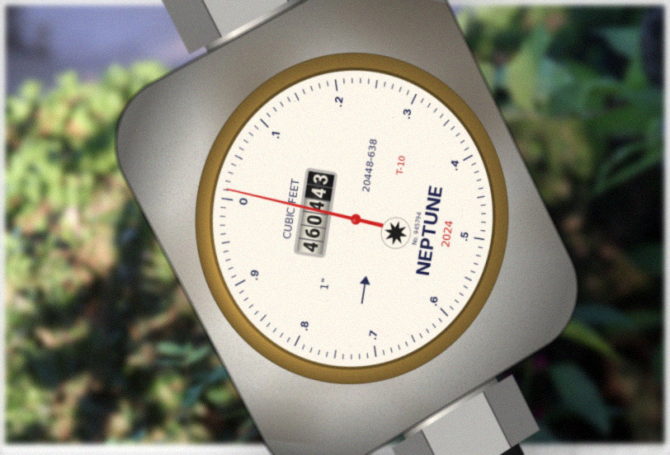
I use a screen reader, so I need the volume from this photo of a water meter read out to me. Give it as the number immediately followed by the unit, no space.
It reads 460443.01ft³
